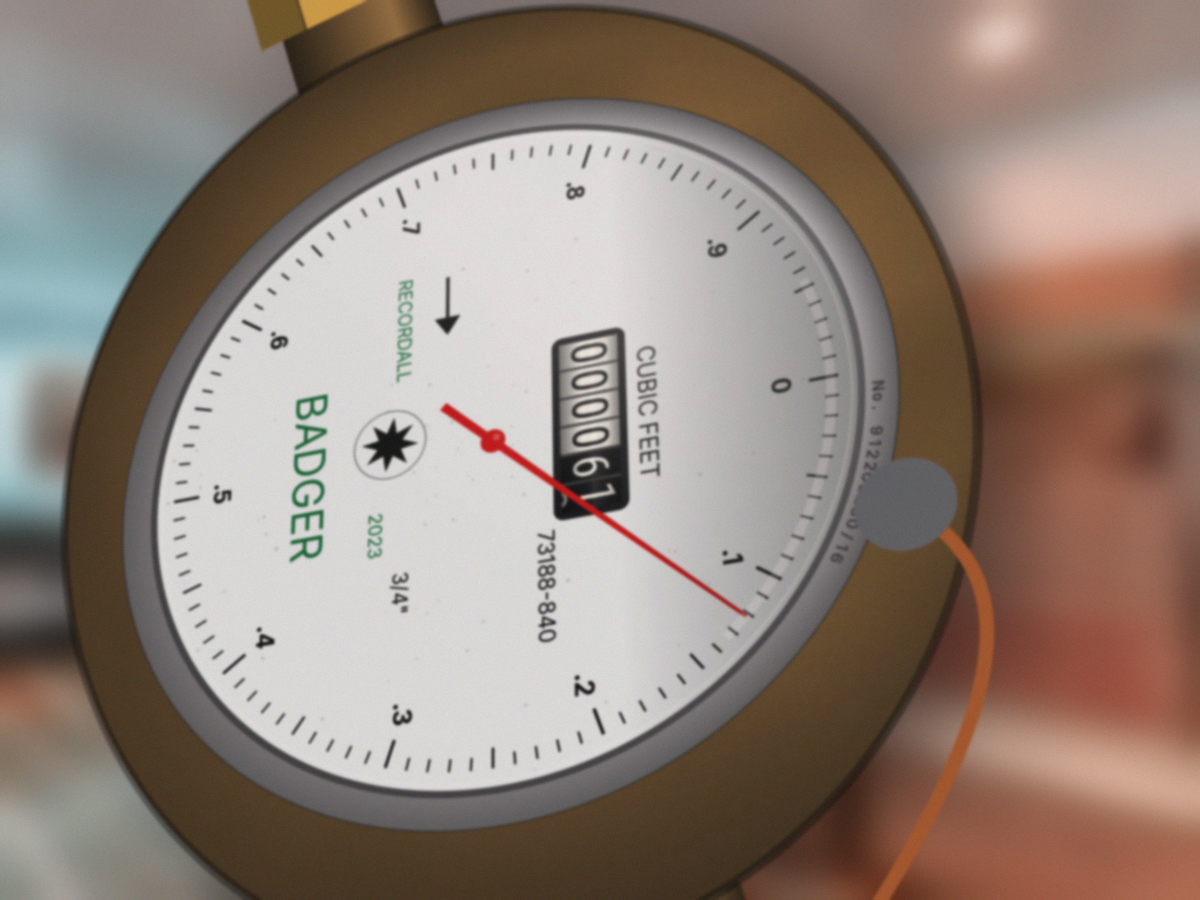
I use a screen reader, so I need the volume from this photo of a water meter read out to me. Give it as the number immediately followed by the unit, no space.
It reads 61.12ft³
